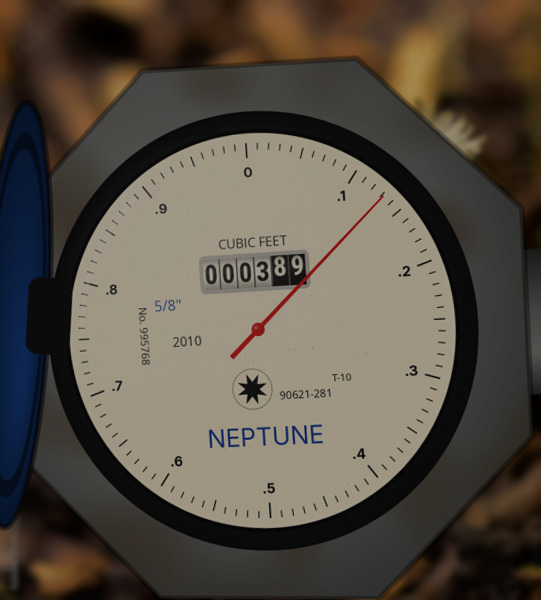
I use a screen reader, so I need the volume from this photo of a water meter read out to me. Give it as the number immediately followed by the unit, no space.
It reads 389.13ft³
